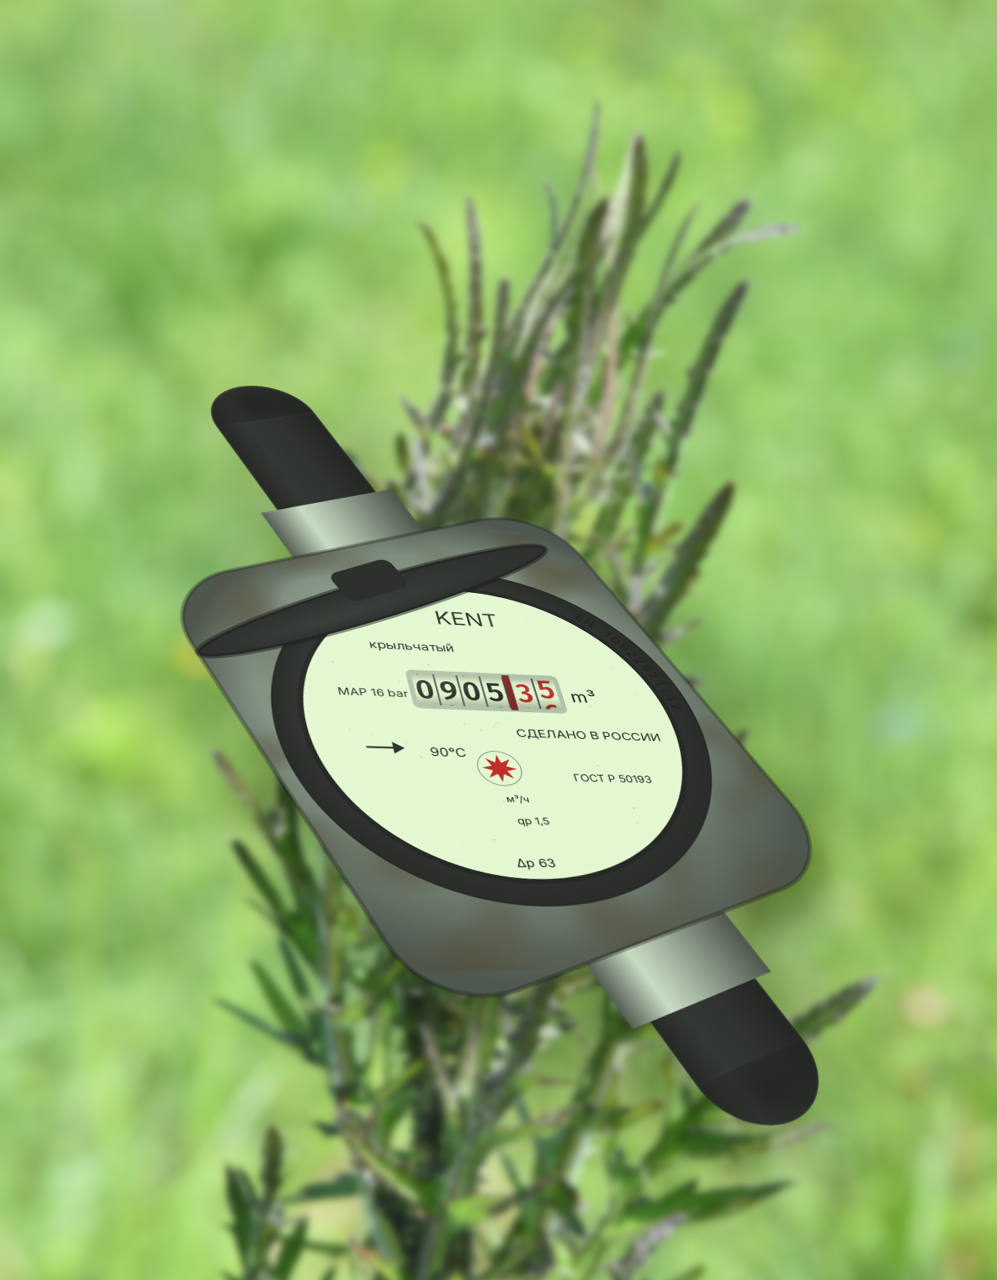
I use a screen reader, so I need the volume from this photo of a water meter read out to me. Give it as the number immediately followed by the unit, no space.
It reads 905.35m³
